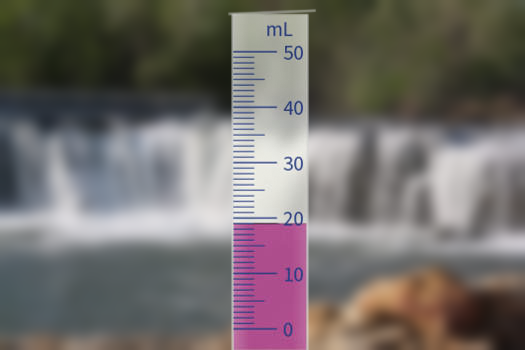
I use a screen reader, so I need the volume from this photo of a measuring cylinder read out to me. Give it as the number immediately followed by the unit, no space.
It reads 19mL
